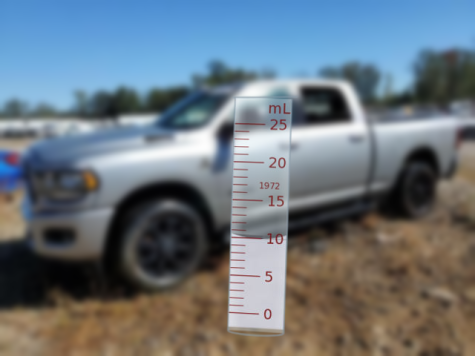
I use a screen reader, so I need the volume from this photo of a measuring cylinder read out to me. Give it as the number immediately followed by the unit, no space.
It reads 10mL
